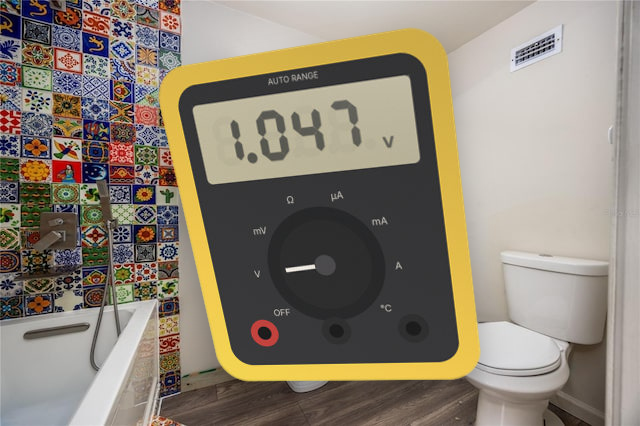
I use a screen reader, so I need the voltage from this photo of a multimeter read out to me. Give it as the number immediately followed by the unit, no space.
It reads 1.047V
